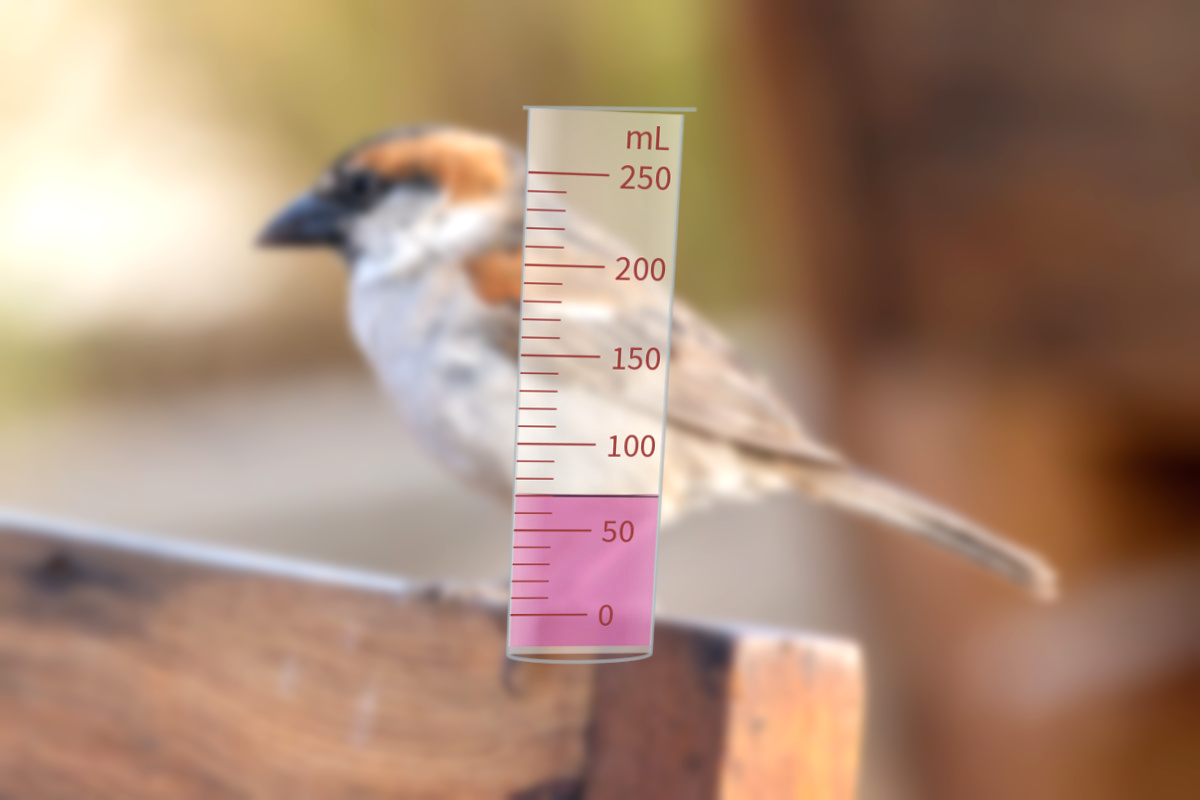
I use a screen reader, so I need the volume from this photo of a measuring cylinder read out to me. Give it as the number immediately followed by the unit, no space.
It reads 70mL
